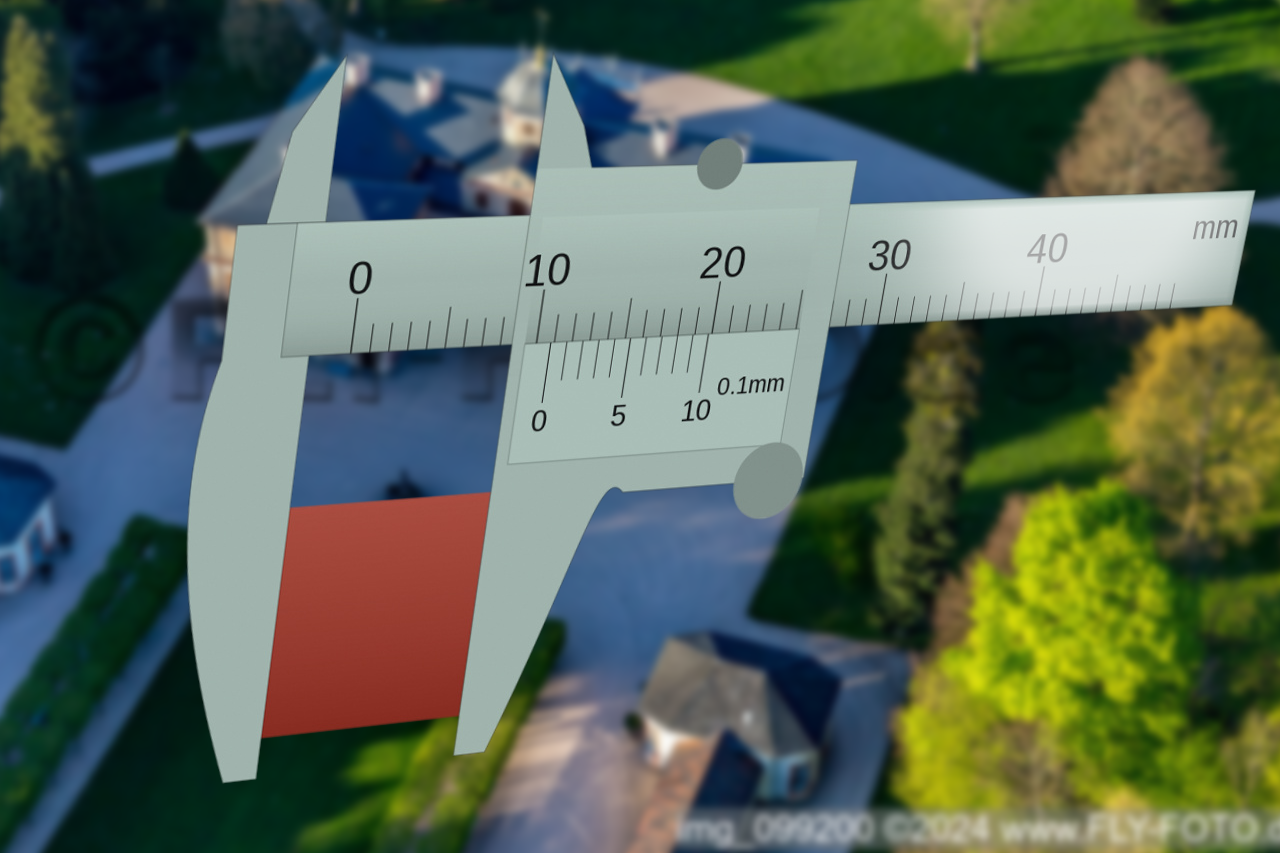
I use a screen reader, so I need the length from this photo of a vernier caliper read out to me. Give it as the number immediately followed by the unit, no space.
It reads 10.8mm
